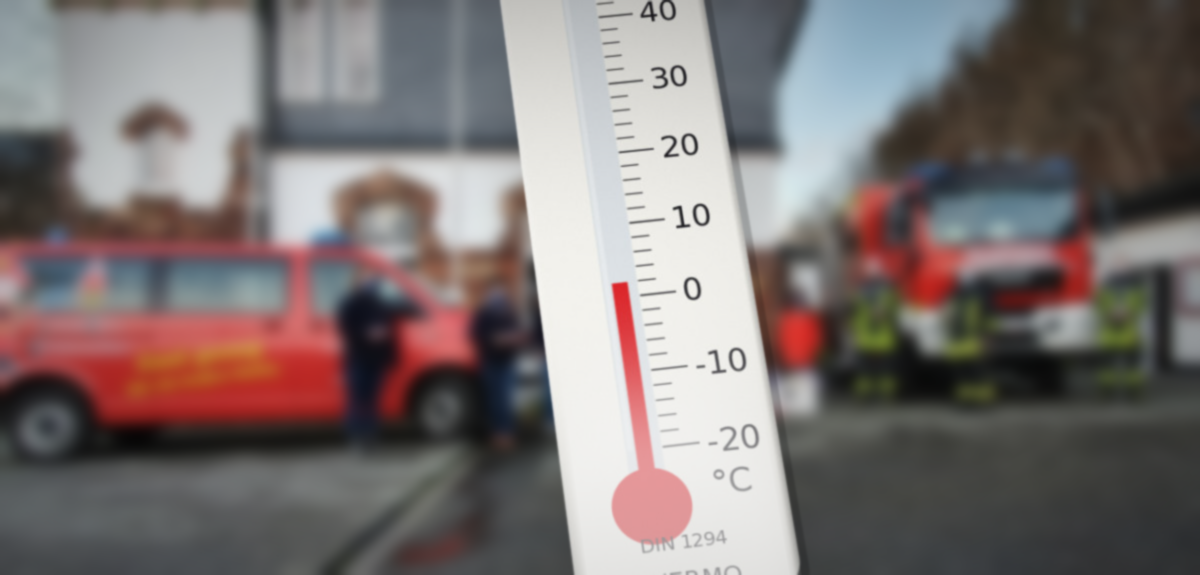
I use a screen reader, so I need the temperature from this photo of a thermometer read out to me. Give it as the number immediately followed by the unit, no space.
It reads 2°C
